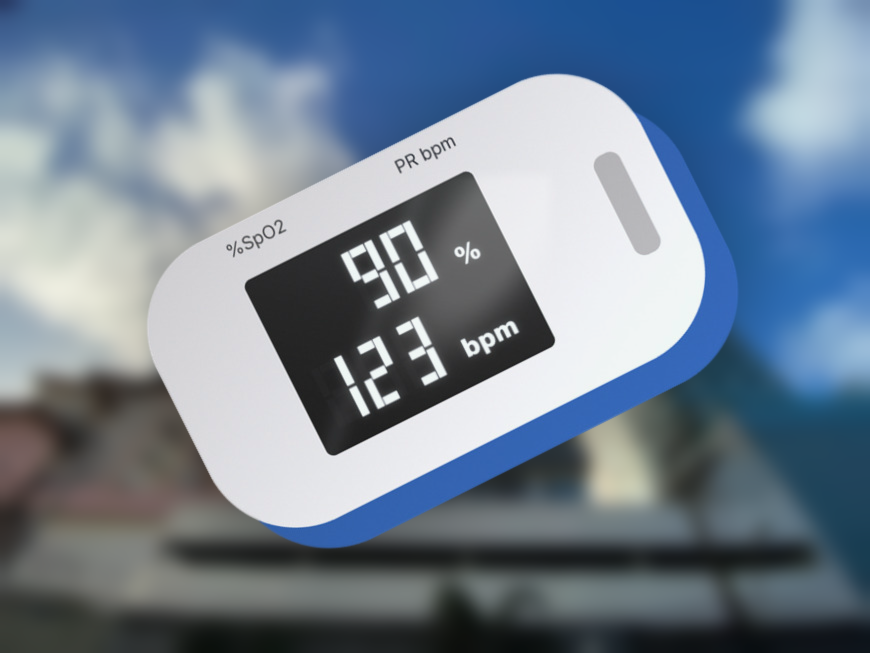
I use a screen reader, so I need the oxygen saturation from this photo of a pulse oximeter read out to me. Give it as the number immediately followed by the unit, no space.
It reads 90%
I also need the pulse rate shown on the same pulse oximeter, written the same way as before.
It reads 123bpm
